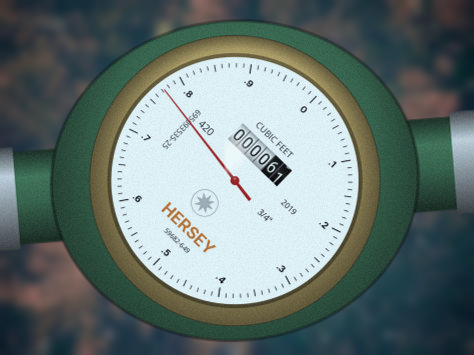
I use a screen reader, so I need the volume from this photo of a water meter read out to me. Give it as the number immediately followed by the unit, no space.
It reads 60.77ft³
